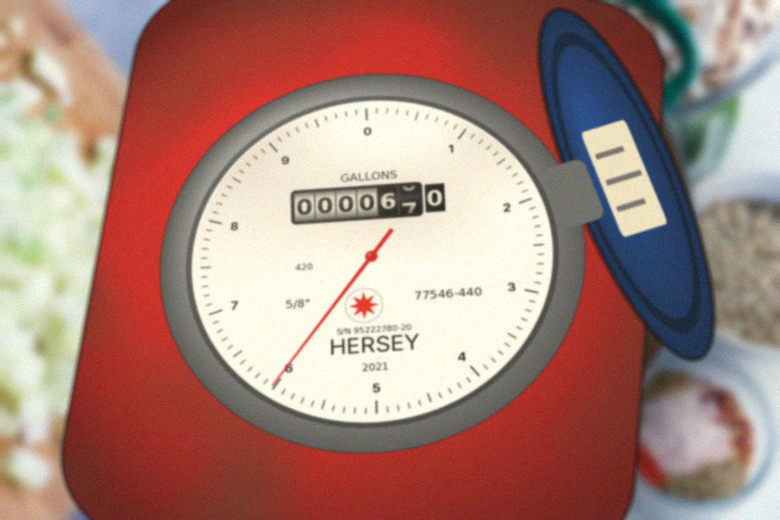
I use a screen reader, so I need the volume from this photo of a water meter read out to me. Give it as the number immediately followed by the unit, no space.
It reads 666.0gal
